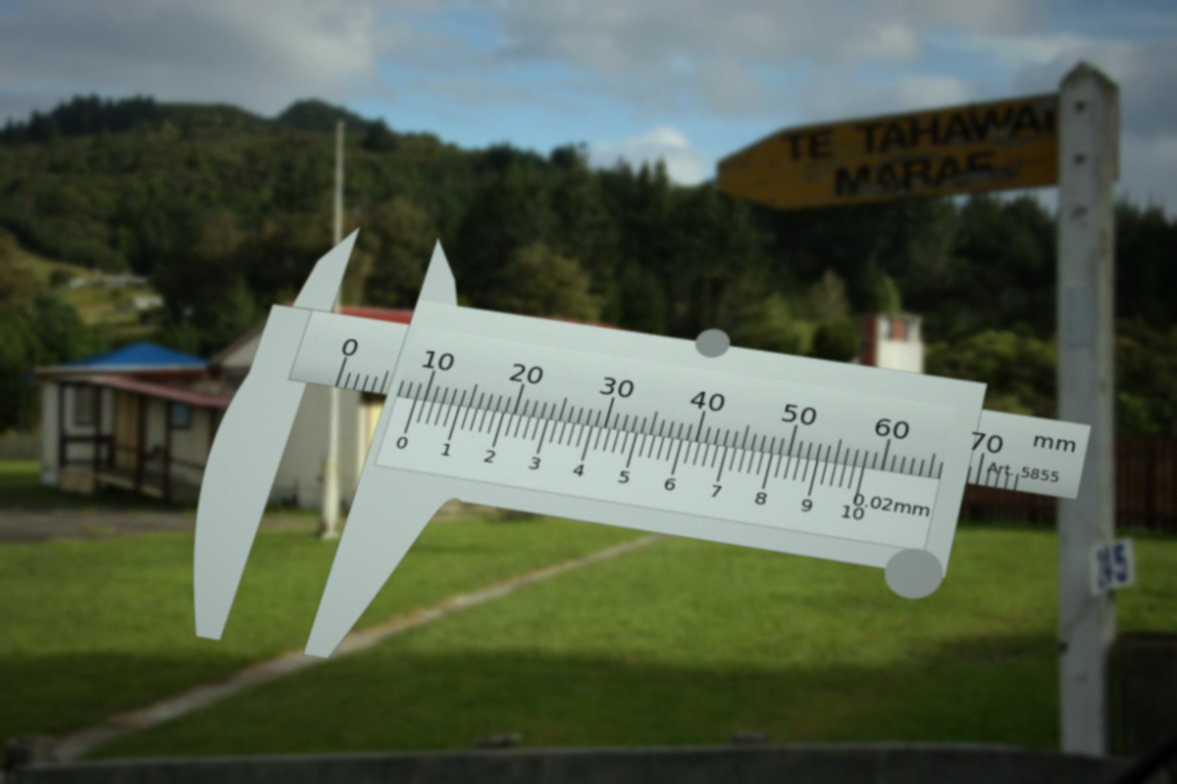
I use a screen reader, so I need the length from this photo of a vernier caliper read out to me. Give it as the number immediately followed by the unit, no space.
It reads 9.0mm
